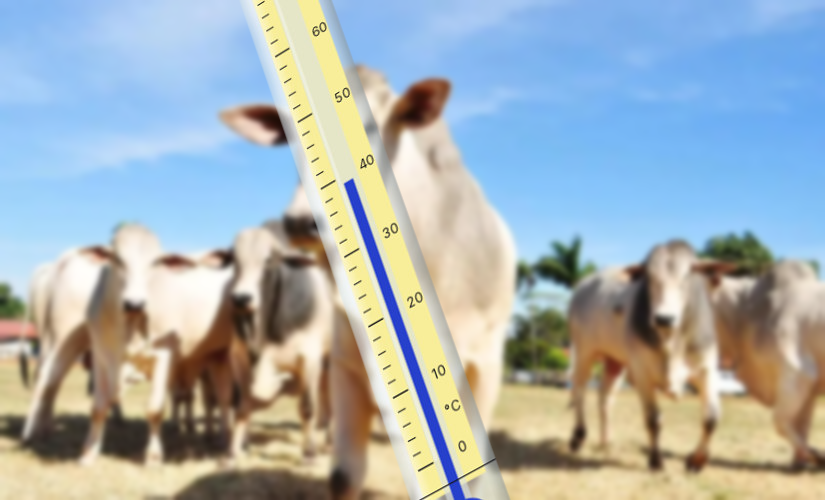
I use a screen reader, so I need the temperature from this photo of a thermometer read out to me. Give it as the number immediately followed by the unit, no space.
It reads 39°C
